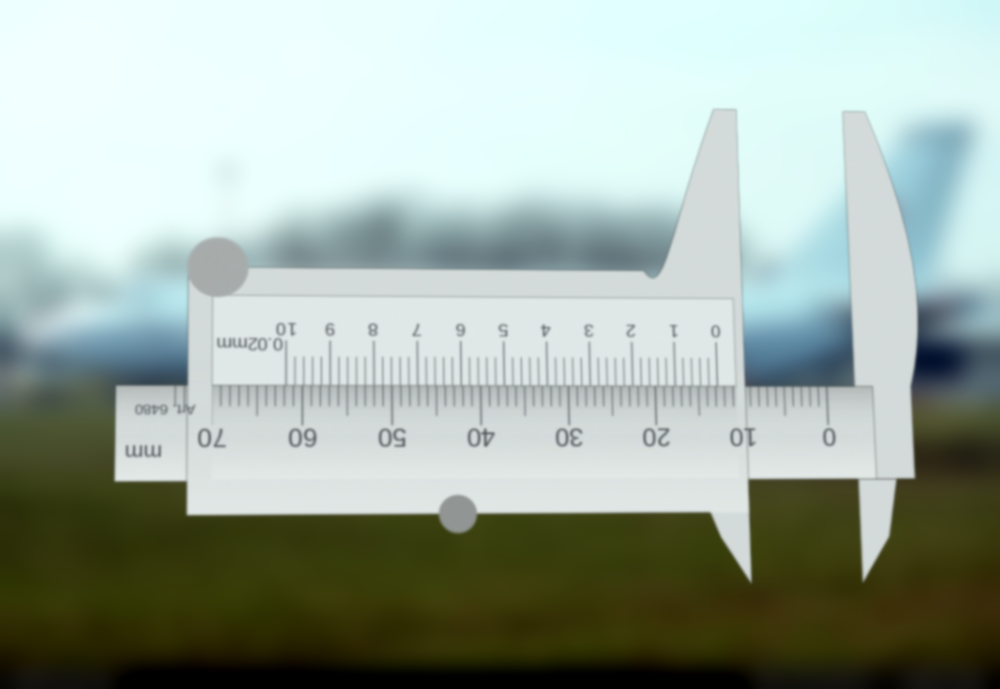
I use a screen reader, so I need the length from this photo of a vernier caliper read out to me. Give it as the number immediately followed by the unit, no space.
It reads 12.8mm
